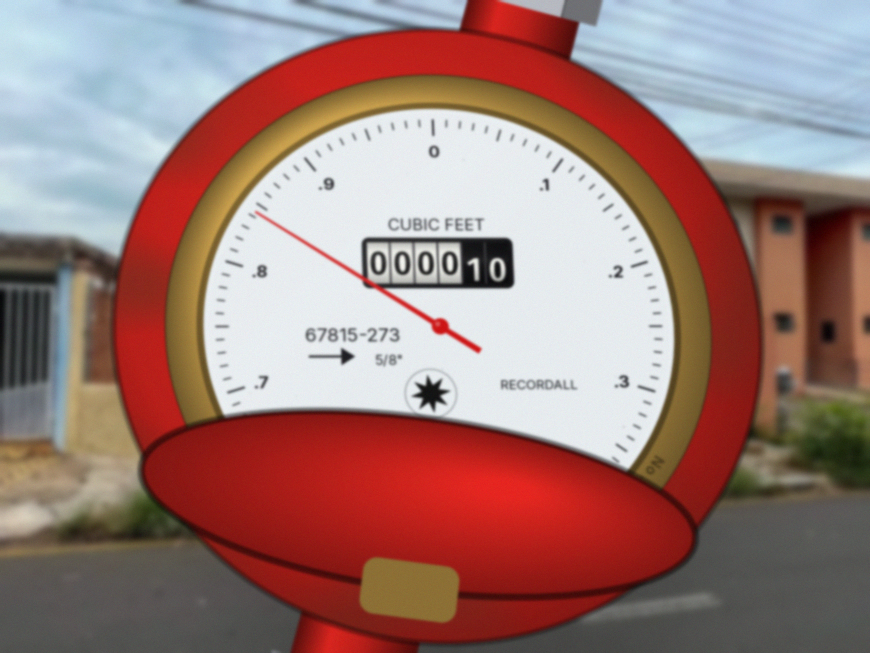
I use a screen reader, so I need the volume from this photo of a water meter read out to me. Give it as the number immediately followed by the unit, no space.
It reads 9.84ft³
